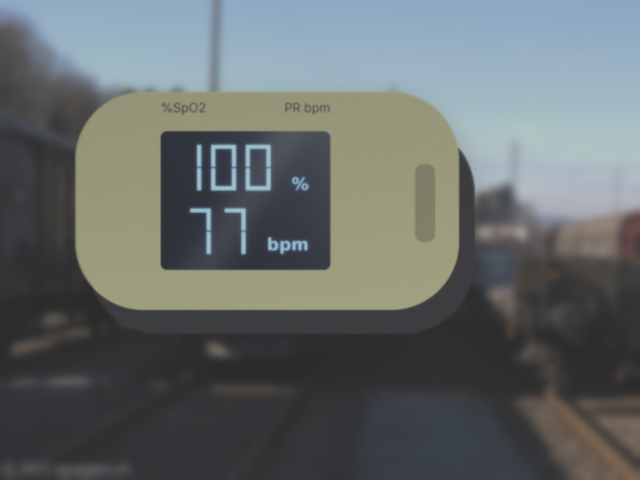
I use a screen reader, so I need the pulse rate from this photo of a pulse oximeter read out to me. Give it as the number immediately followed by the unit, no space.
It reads 77bpm
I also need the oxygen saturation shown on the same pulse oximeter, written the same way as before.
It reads 100%
